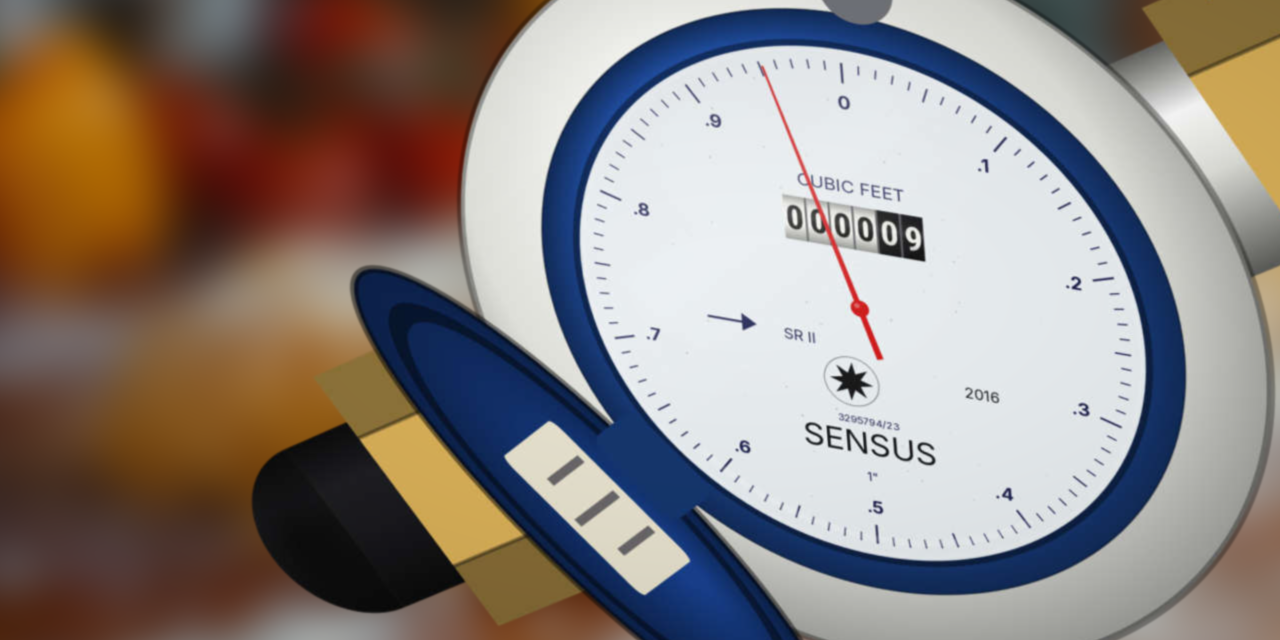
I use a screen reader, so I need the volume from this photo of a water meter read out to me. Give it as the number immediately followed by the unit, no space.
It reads 8.95ft³
